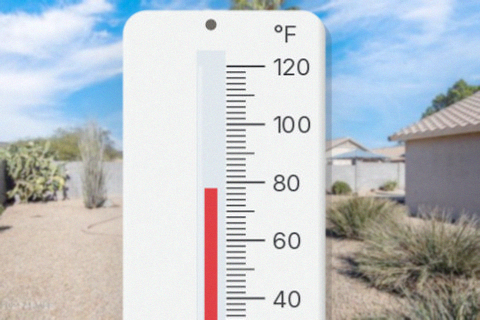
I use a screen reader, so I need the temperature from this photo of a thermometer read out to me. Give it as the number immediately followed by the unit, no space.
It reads 78°F
